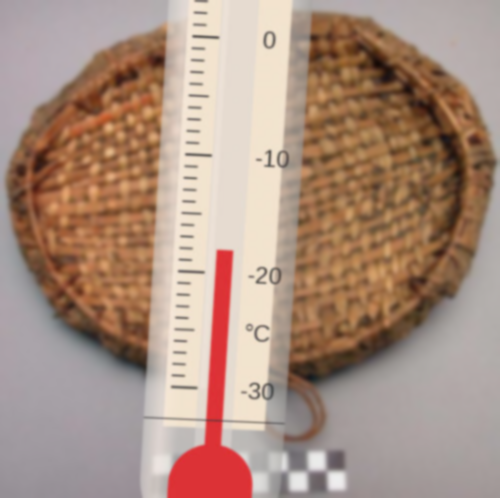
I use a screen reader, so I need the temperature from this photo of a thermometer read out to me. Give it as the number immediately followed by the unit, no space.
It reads -18°C
